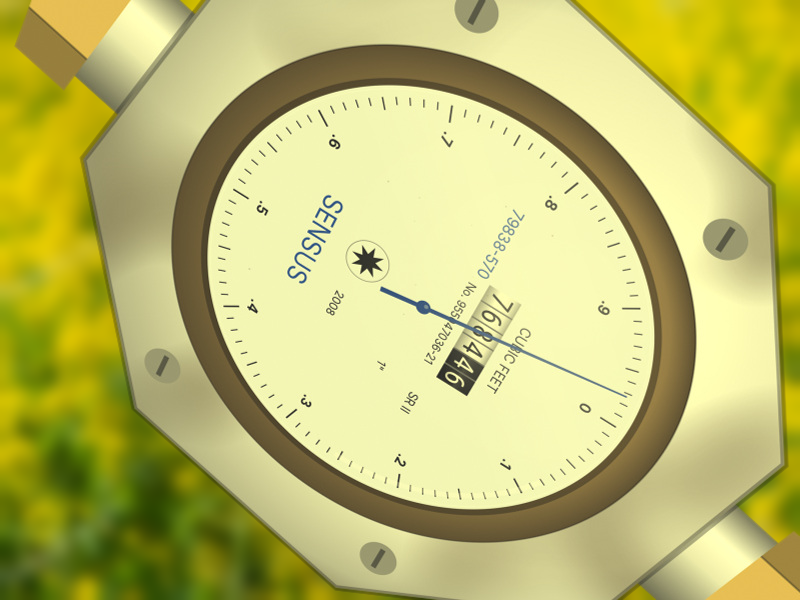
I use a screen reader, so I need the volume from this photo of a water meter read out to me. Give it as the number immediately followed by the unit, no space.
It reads 768445.97ft³
